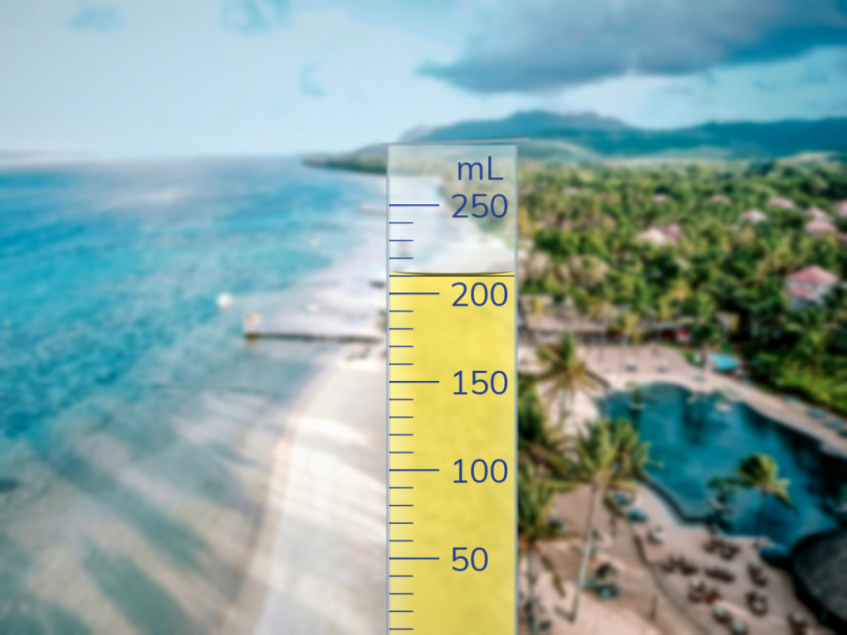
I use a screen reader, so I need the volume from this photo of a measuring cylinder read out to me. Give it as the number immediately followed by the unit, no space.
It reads 210mL
